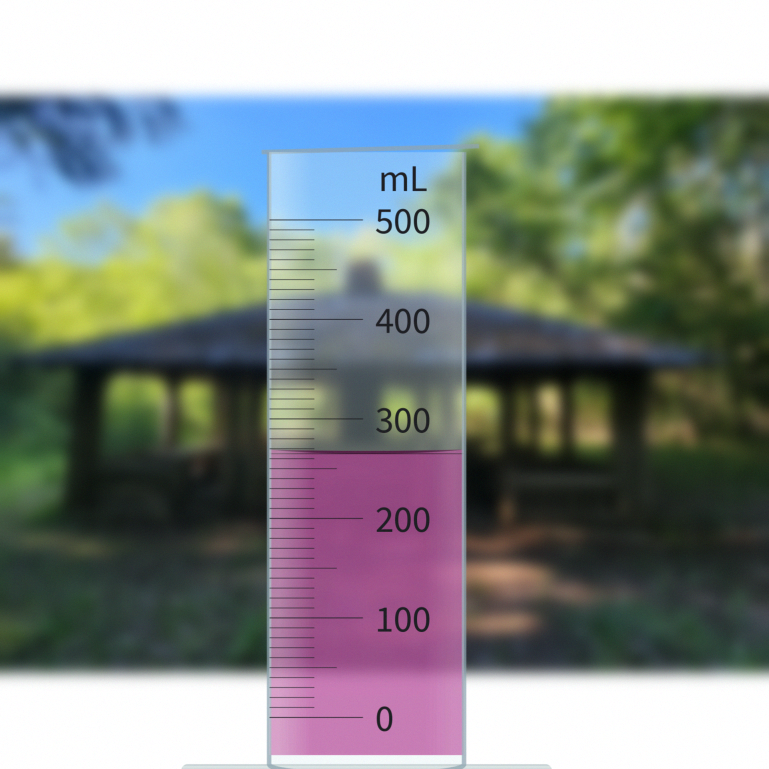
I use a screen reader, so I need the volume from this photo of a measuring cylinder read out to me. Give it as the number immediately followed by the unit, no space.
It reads 265mL
